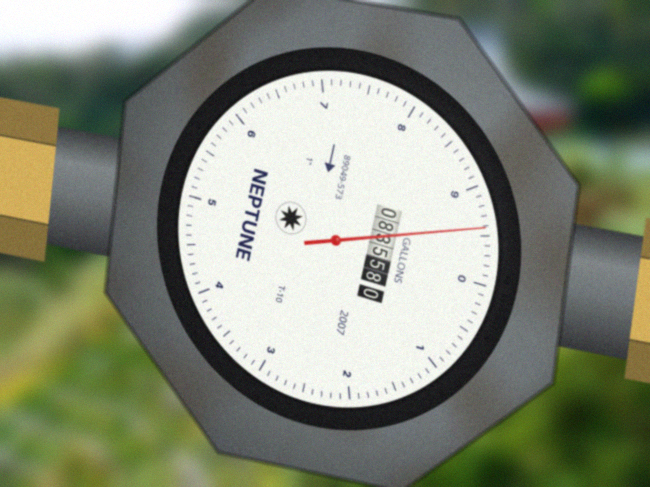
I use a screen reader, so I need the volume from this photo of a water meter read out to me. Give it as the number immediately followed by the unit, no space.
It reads 835579.4gal
